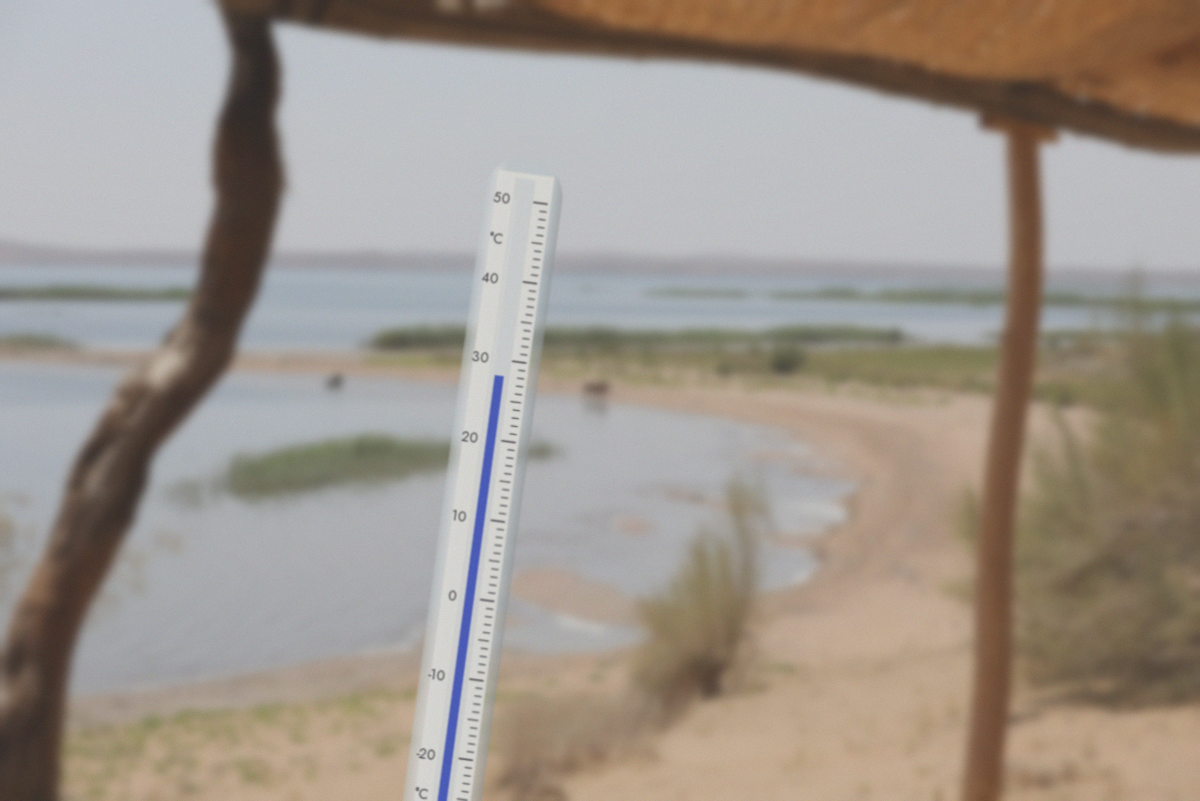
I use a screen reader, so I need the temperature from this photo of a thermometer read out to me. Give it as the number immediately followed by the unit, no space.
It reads 28°C
